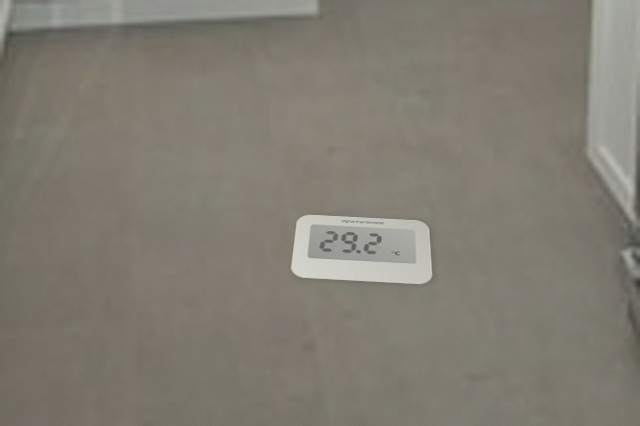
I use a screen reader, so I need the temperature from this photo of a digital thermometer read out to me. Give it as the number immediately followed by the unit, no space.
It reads 29.2°C
